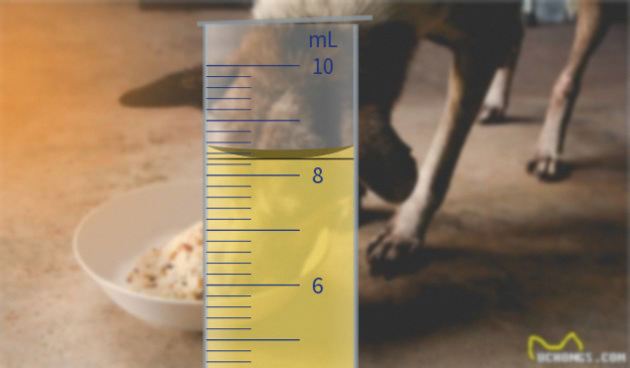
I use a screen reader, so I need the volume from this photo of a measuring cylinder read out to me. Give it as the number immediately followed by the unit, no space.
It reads 8.3mL
